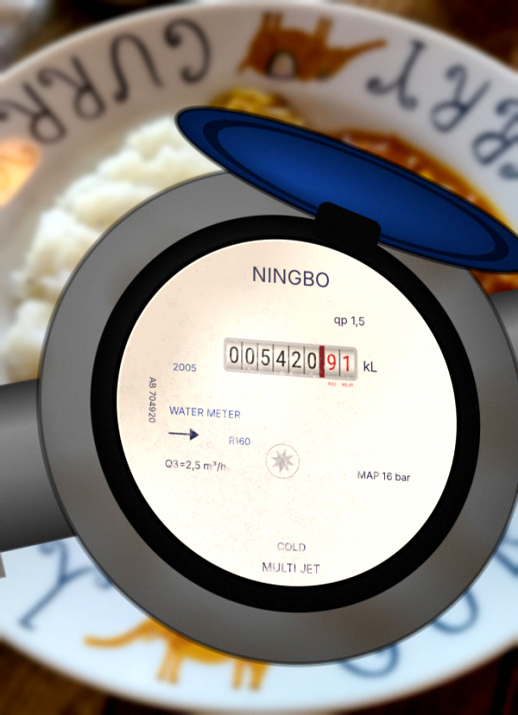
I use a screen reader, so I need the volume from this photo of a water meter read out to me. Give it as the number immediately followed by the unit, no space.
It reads 5420.91kL
